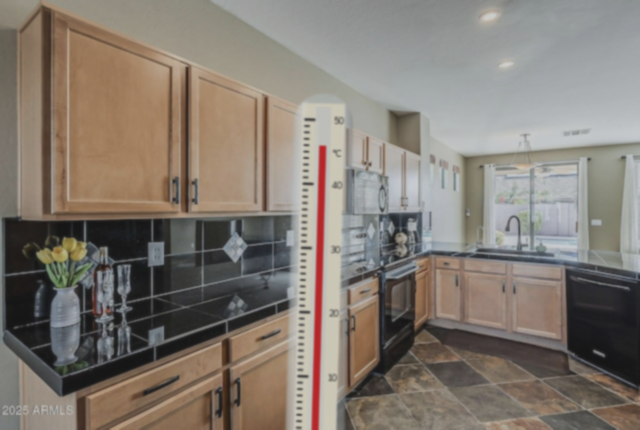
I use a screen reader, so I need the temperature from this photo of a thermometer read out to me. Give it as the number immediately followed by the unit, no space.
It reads 46°C
